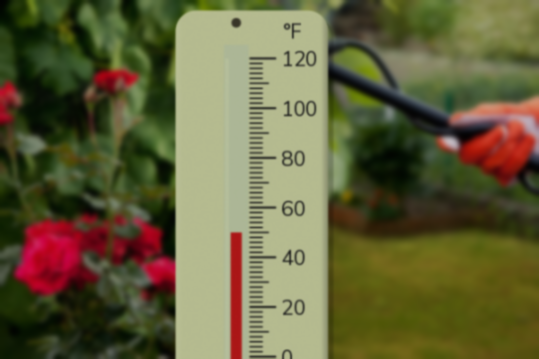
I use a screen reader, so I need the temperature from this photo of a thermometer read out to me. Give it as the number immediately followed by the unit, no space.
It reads 50°F
